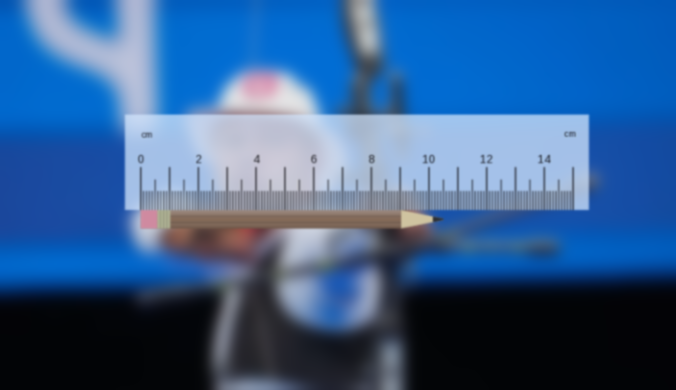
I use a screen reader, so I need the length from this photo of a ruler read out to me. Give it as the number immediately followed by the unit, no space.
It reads 10.5cm
